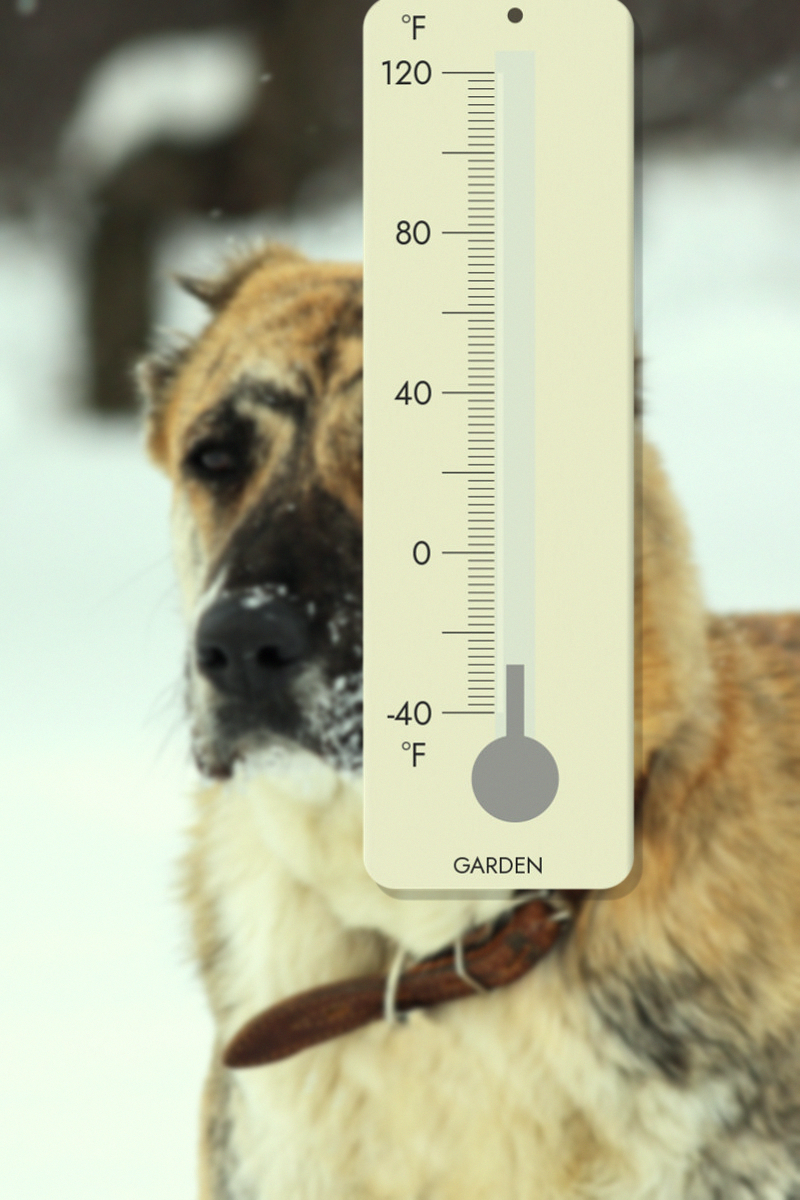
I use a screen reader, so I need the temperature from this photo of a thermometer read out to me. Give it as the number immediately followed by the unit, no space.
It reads -28°F
